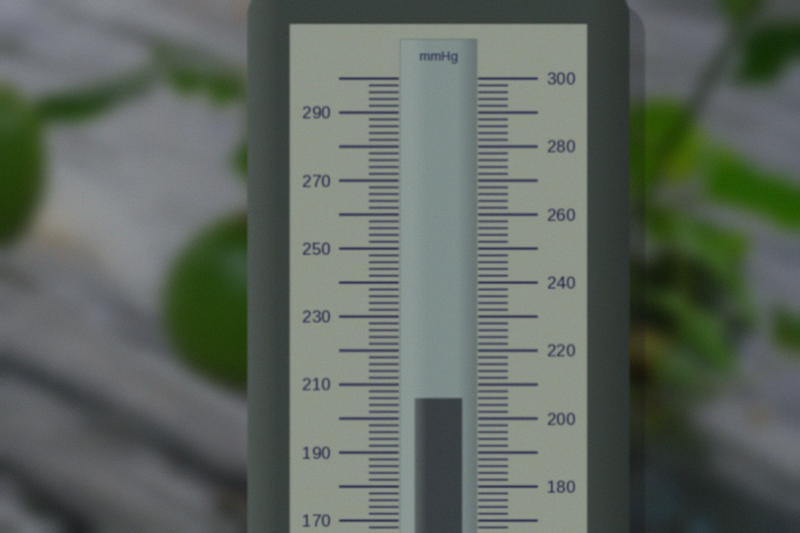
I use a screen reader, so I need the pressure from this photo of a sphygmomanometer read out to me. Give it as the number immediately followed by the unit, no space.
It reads 206mmHg
